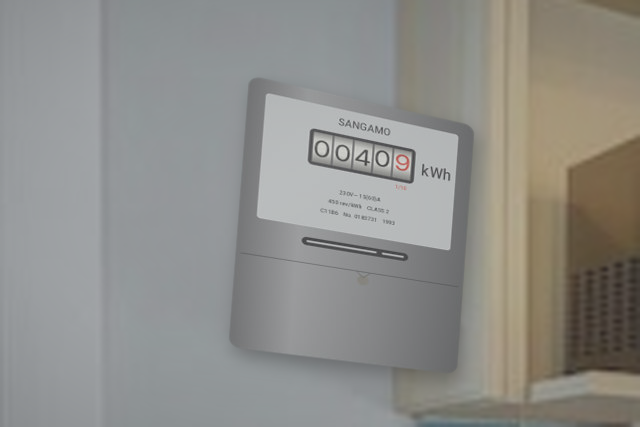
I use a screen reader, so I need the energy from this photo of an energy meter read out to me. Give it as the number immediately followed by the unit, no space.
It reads 40.9kWh
